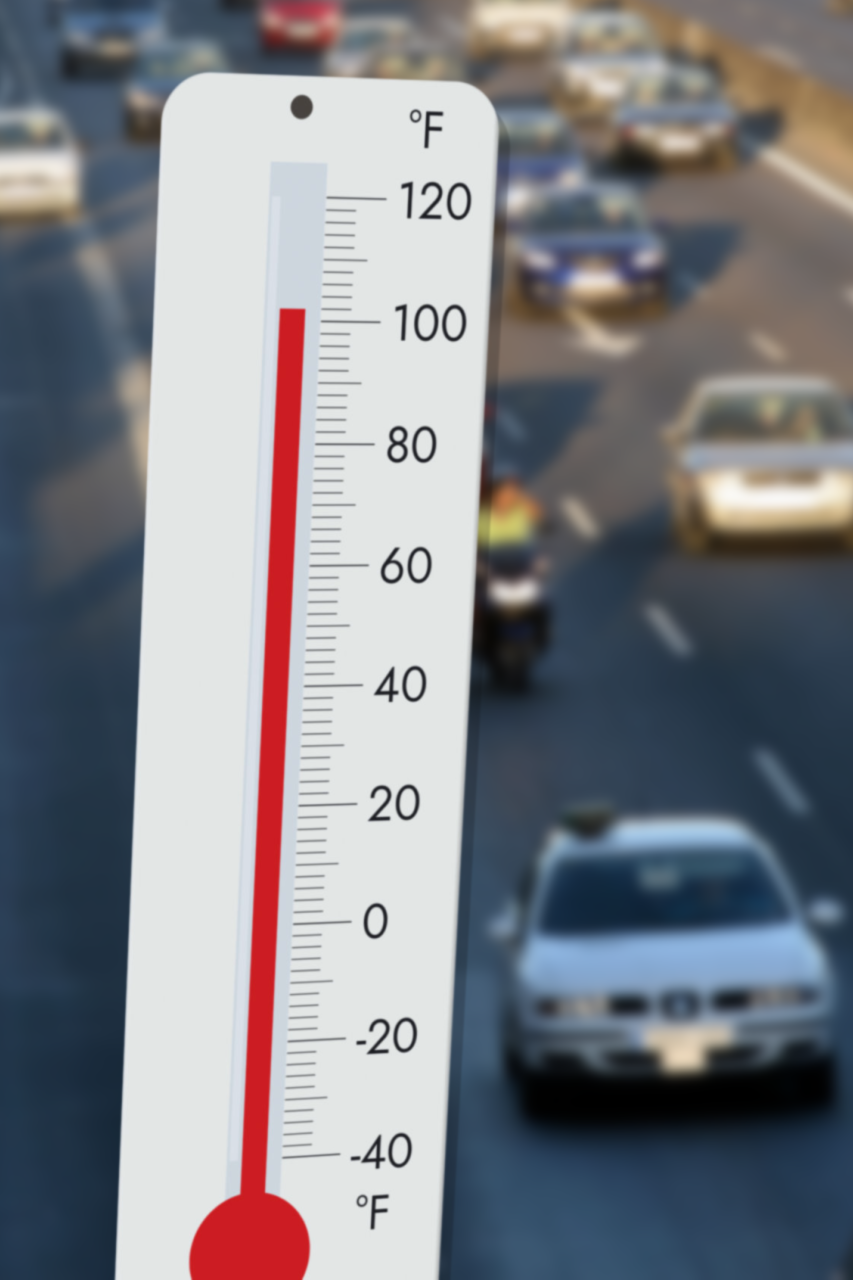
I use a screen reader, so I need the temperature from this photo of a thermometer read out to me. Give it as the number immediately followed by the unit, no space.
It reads 102°F
